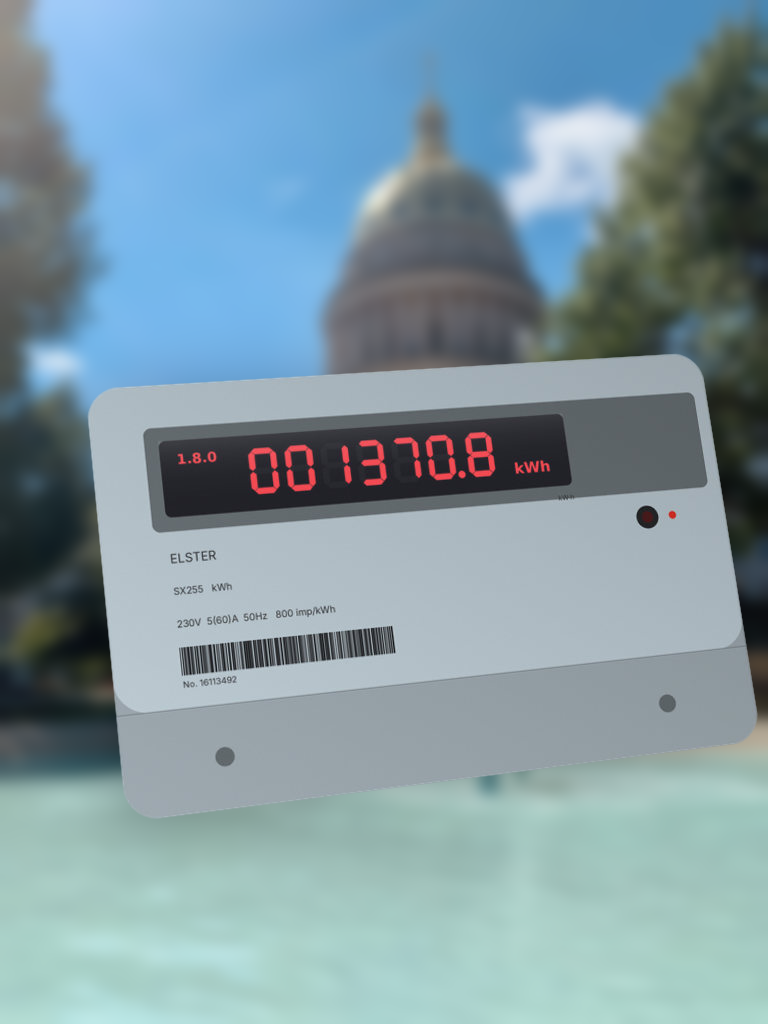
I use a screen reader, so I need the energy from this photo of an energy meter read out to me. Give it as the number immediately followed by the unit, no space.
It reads 1370.8kWh
